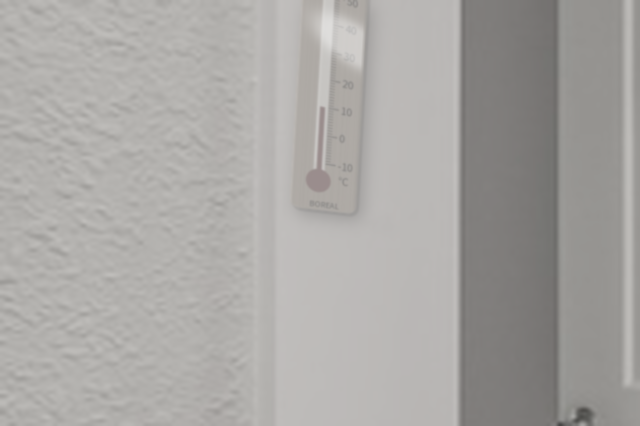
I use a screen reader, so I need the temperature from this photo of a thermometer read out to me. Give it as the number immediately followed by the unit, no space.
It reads 10°C
